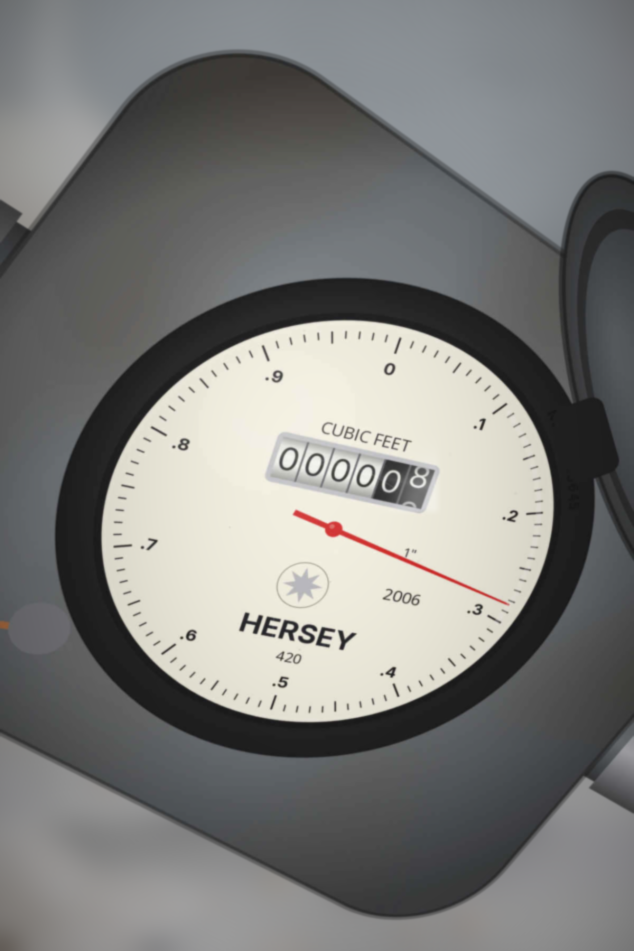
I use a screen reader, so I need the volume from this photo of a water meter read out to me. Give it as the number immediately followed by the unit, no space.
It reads 8.28ft³
